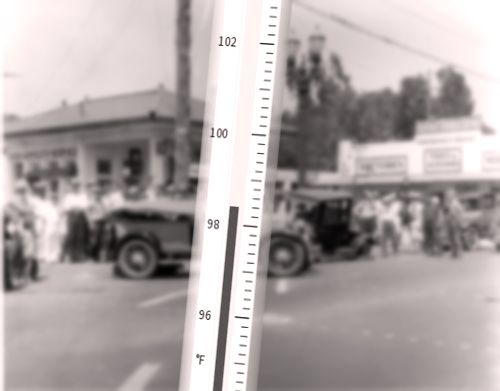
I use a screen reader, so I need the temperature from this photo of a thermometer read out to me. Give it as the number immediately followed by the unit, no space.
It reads 98.4°F
